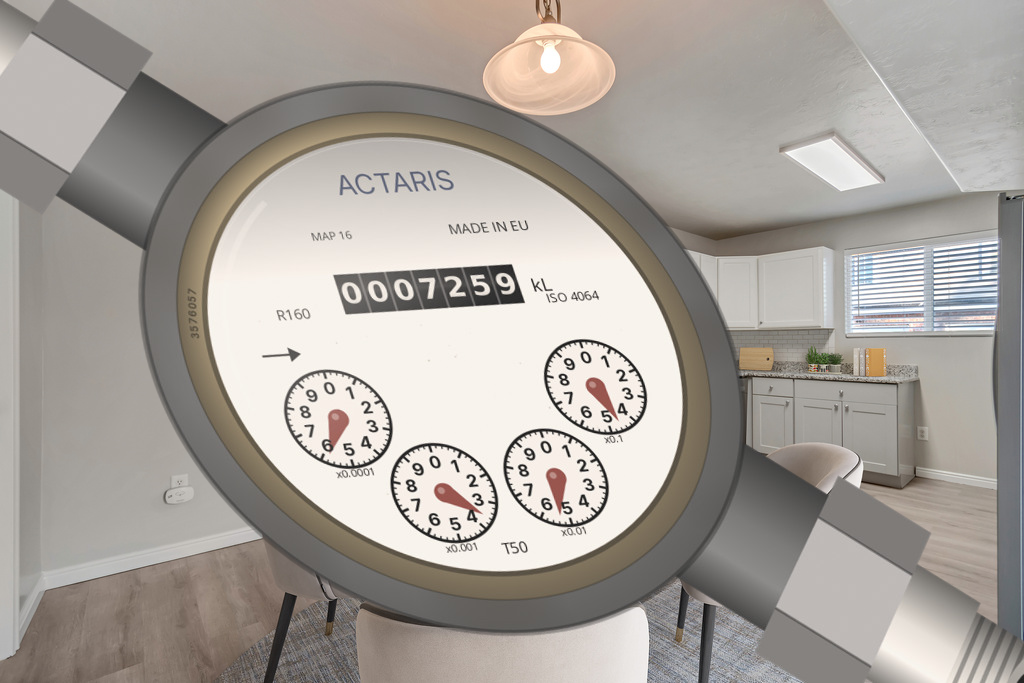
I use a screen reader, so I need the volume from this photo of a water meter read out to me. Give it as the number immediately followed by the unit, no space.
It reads 7259.4535kL
